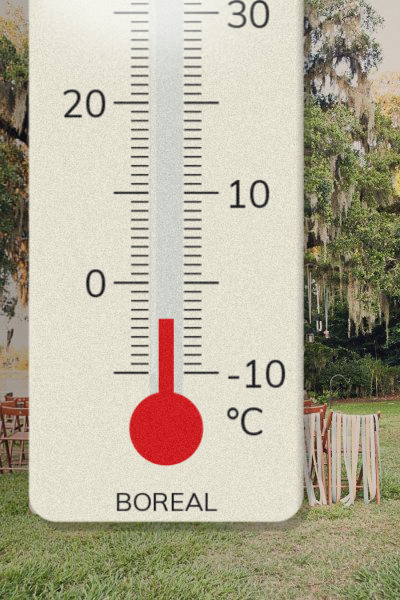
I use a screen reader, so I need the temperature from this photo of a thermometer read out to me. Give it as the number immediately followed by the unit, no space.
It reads -4°C
